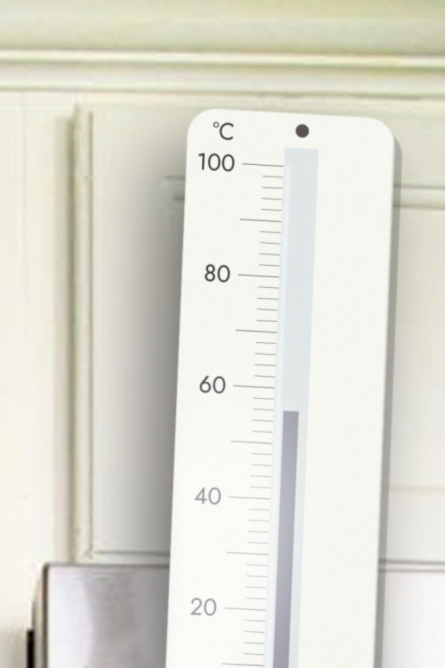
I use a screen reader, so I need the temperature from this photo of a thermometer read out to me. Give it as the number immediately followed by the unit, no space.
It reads 56°C
